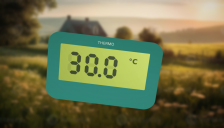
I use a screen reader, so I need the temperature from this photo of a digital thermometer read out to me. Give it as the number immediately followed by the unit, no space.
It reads 30.0°C
